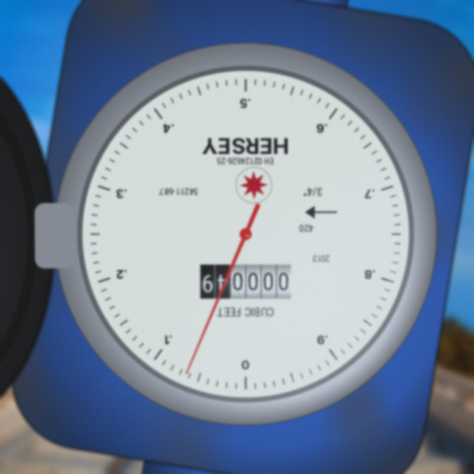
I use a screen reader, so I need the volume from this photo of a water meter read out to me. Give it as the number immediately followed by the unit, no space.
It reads 49.06ft³
